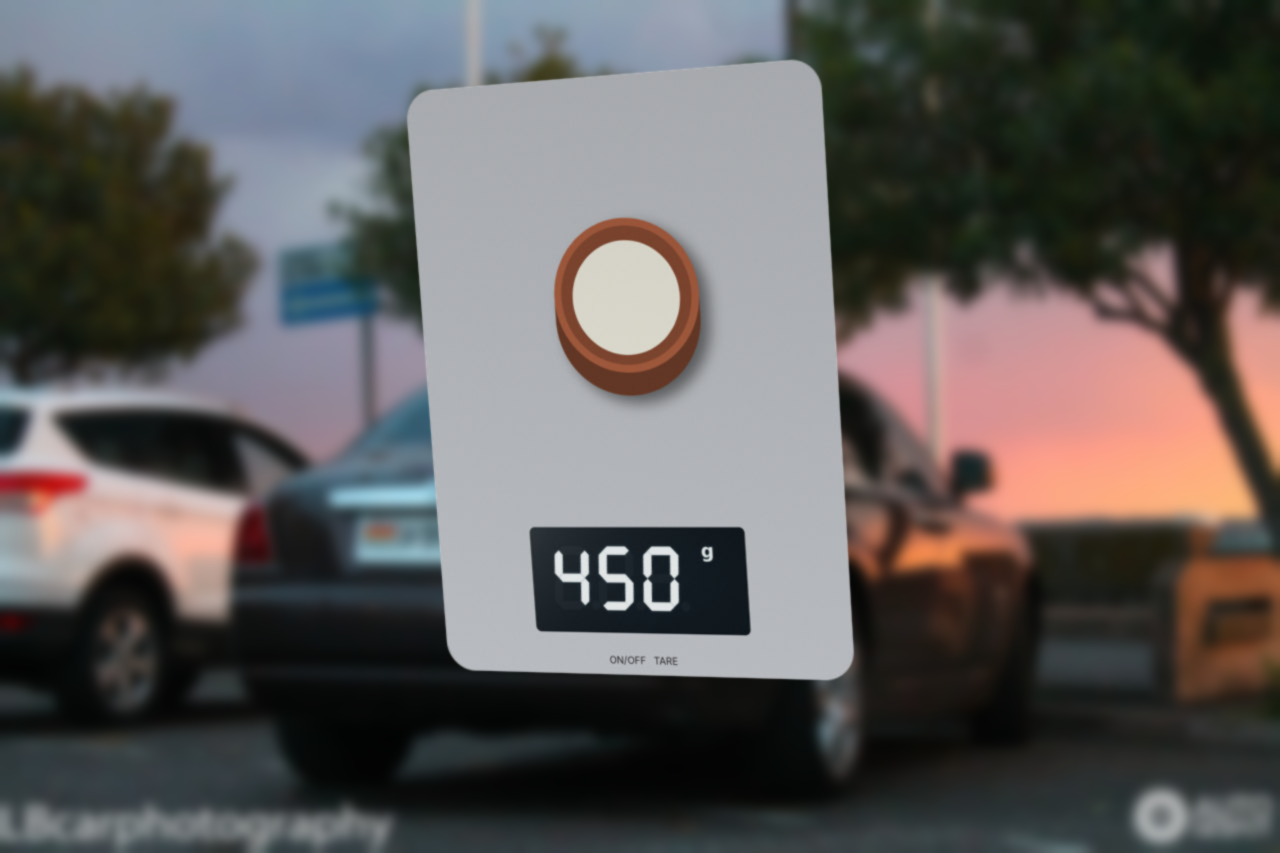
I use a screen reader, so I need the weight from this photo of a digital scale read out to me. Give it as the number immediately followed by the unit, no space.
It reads 450g
